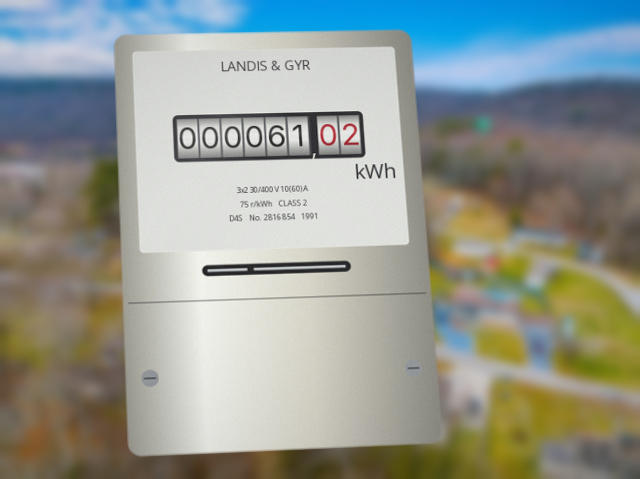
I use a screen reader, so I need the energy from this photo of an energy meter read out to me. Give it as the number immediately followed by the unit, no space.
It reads 61.02kWh
